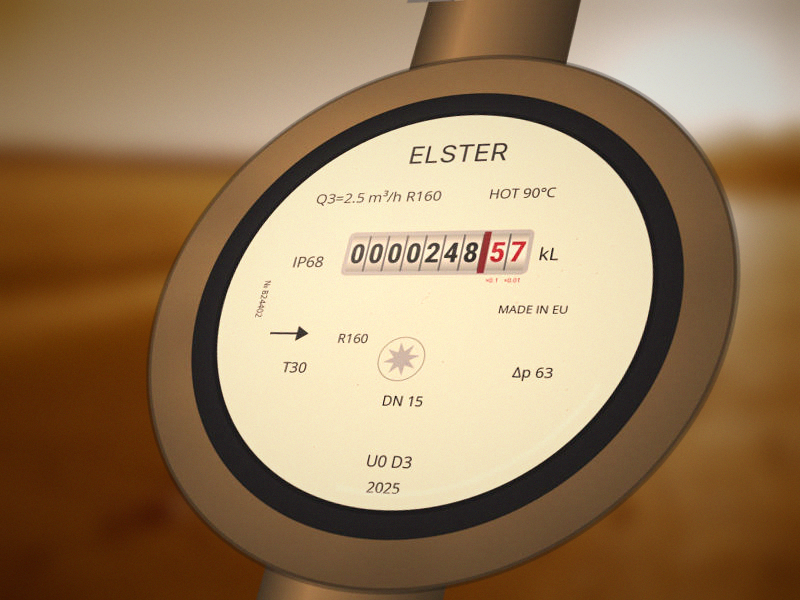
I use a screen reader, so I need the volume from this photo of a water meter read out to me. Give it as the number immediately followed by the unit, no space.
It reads 248.57kL
